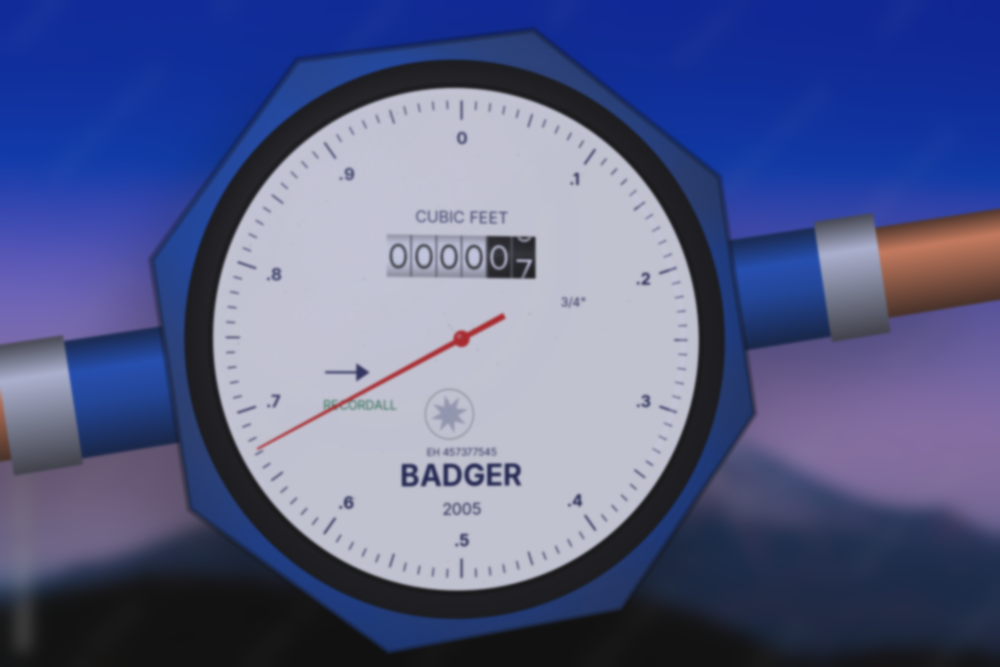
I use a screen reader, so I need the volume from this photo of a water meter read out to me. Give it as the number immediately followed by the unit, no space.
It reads 6.67ft³
